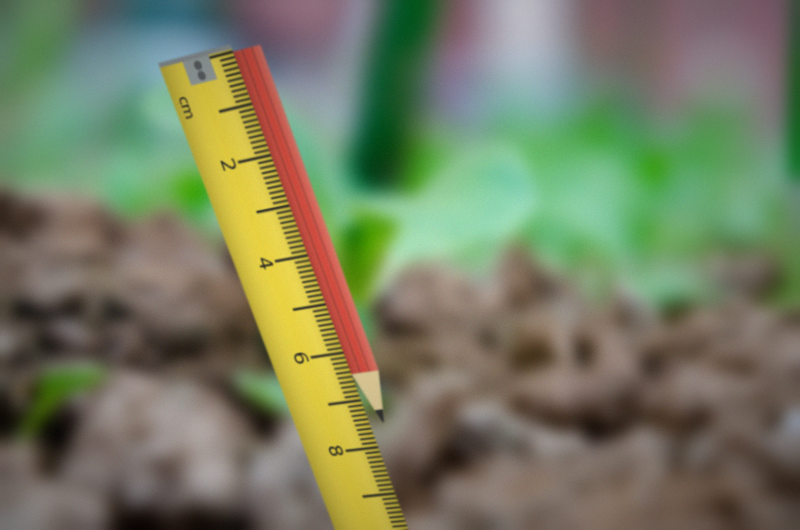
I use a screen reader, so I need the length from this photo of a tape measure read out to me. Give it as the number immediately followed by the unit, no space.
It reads 7.5cm
